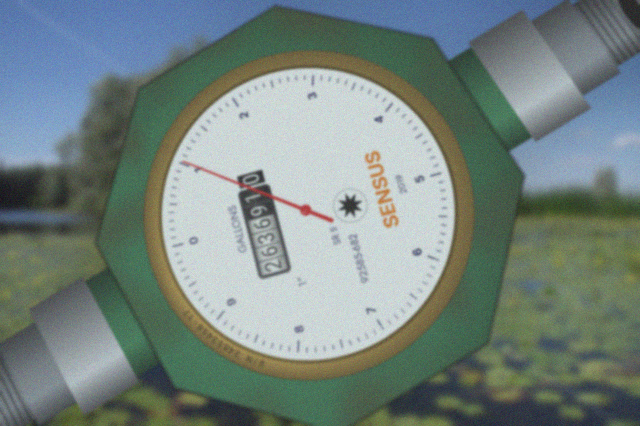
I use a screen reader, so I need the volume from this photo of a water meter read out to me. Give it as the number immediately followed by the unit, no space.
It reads 2636911.0gal
